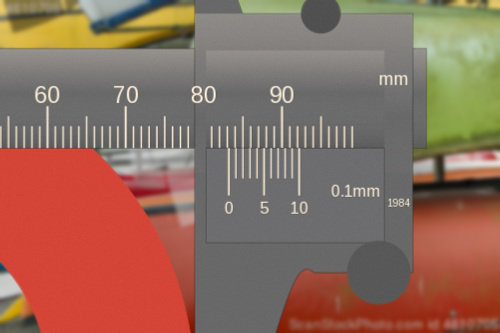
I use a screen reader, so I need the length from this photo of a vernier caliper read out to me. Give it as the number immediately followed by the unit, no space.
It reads 83.2mm
